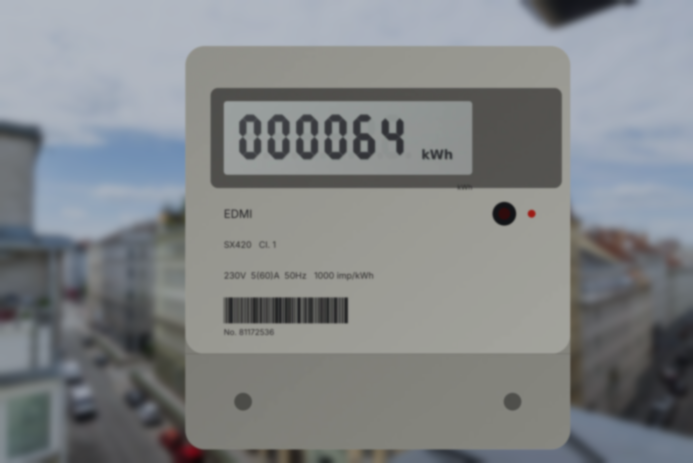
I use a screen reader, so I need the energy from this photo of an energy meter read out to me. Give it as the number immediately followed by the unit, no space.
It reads 64kWh
